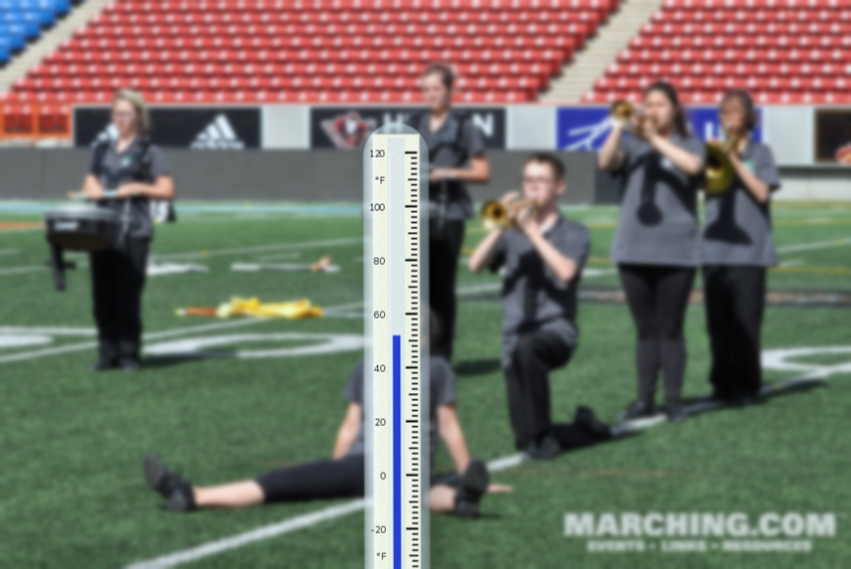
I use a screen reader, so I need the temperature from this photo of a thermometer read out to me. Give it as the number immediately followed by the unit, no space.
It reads 52°F
